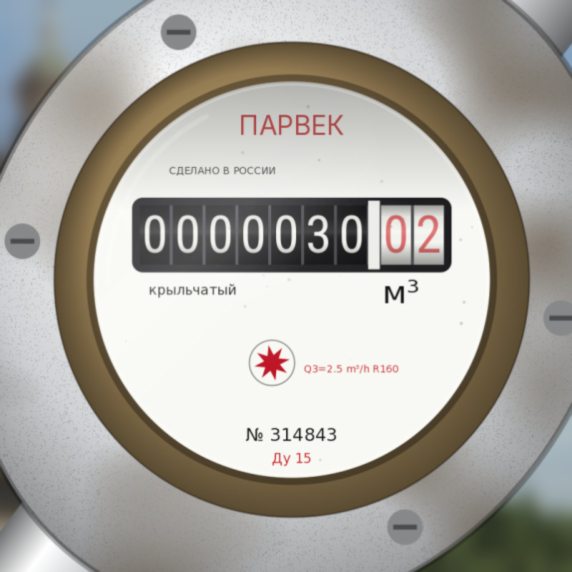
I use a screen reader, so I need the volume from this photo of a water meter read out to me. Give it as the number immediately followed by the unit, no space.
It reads 30.02m³
